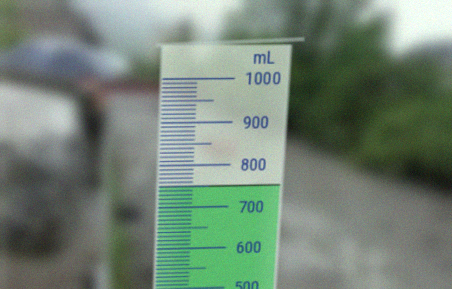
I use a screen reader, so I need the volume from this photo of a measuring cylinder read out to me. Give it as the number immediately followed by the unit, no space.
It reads 750mL
